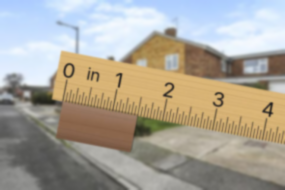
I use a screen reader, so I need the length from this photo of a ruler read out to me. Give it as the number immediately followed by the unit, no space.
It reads 1.5in
